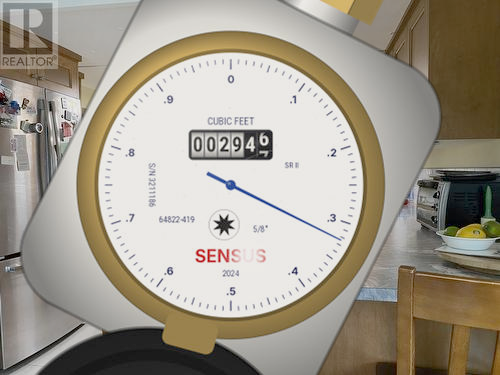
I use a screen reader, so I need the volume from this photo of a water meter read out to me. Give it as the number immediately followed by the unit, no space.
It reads 2946.32ft³
